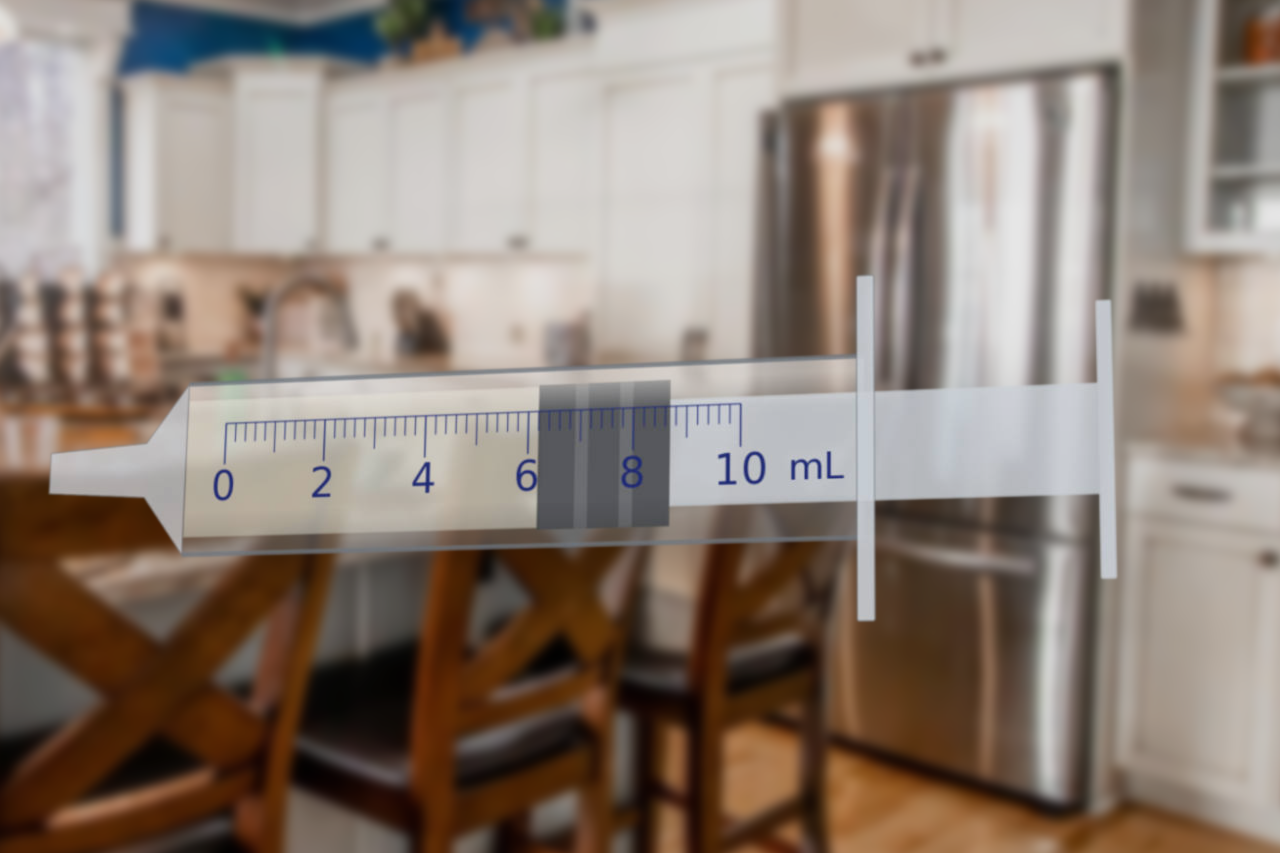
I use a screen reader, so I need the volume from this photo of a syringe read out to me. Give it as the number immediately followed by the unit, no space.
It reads 6.2mL
